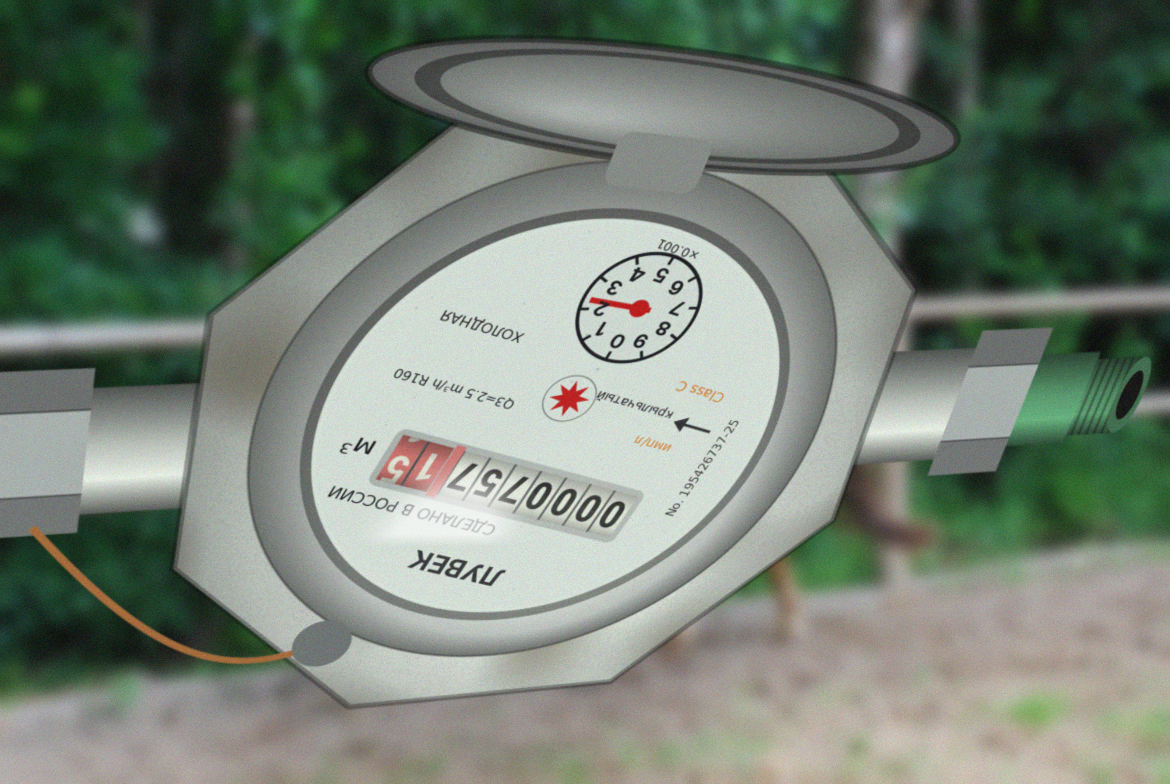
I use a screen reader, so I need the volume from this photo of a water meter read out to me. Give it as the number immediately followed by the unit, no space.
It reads 757.152m³
